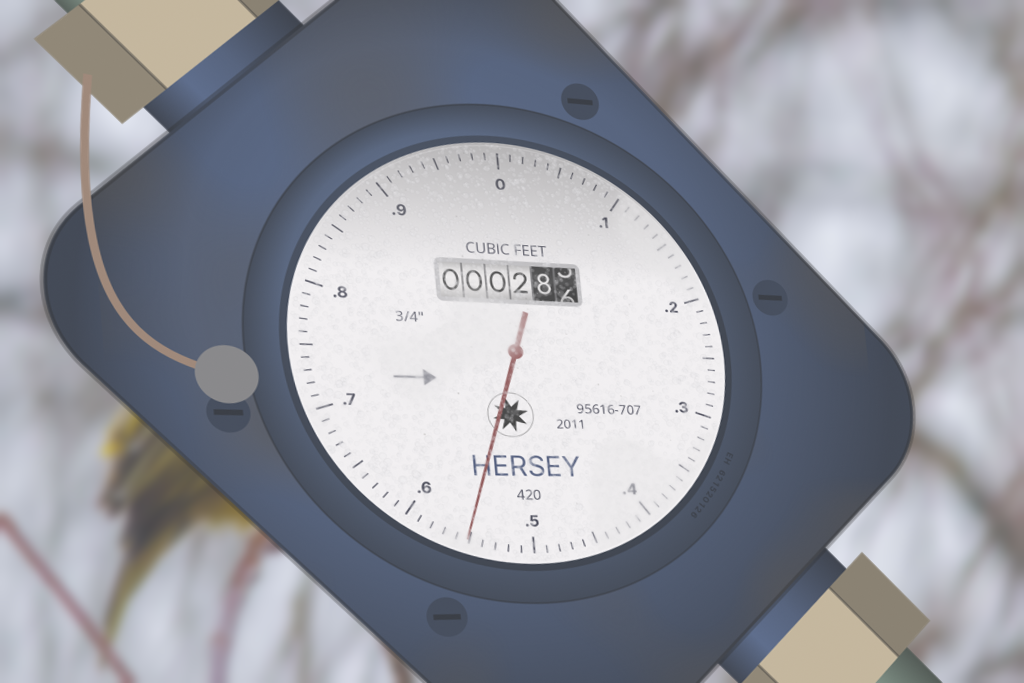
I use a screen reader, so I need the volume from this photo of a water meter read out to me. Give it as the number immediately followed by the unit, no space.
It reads 285.55ft³
